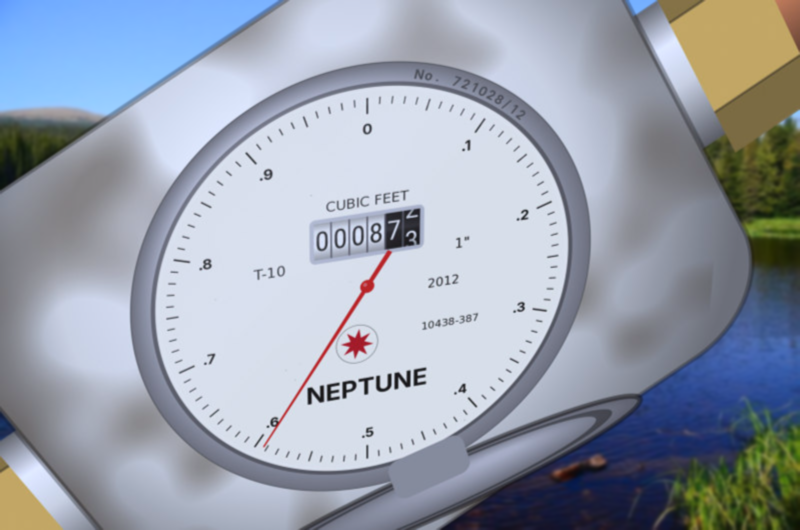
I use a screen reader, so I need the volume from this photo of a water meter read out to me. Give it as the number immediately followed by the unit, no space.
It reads 872.59ft³
